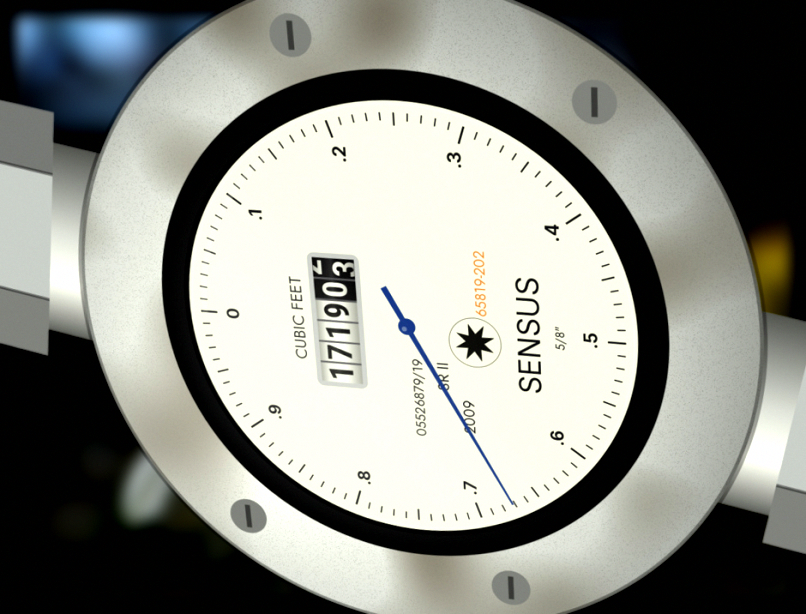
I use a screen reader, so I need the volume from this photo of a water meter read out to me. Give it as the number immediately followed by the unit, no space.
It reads 171902.67ft³
